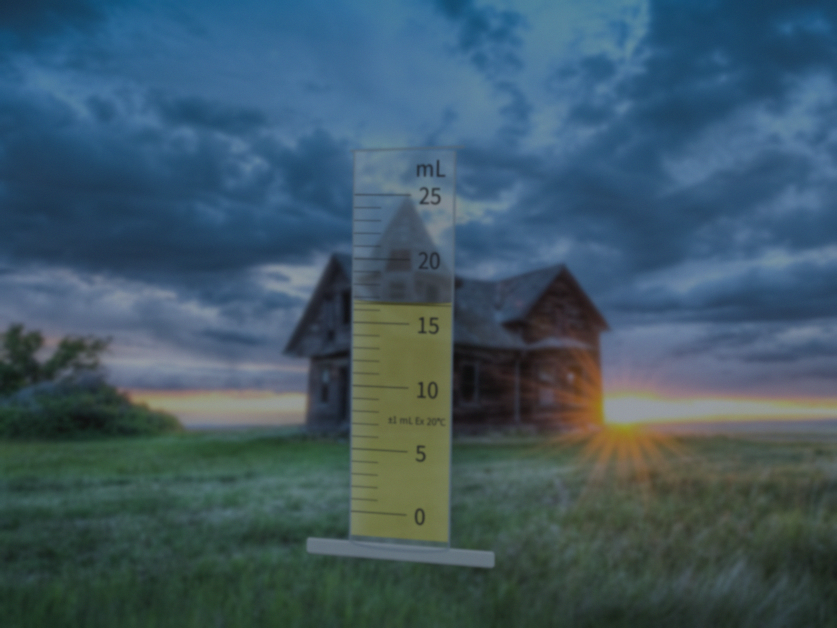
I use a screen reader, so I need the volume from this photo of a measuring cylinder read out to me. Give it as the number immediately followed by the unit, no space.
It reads 16.5mL
